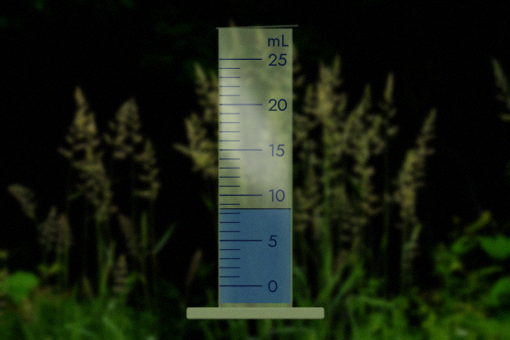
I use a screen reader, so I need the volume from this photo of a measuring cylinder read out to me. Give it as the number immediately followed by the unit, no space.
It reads 8.5mL
